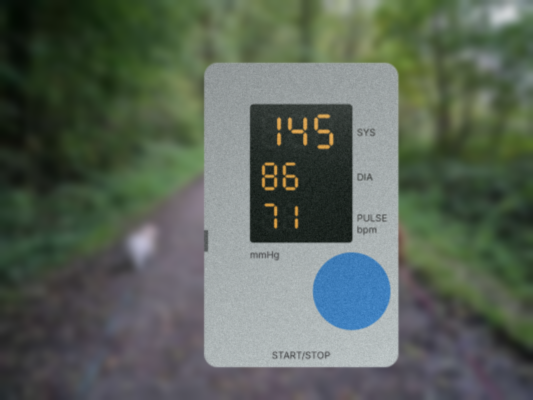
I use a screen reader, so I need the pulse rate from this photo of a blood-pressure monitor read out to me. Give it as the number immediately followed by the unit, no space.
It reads 71bpm
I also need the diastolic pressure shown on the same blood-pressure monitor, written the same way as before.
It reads 86mmHg
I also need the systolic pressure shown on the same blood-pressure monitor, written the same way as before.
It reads 145mmHg
